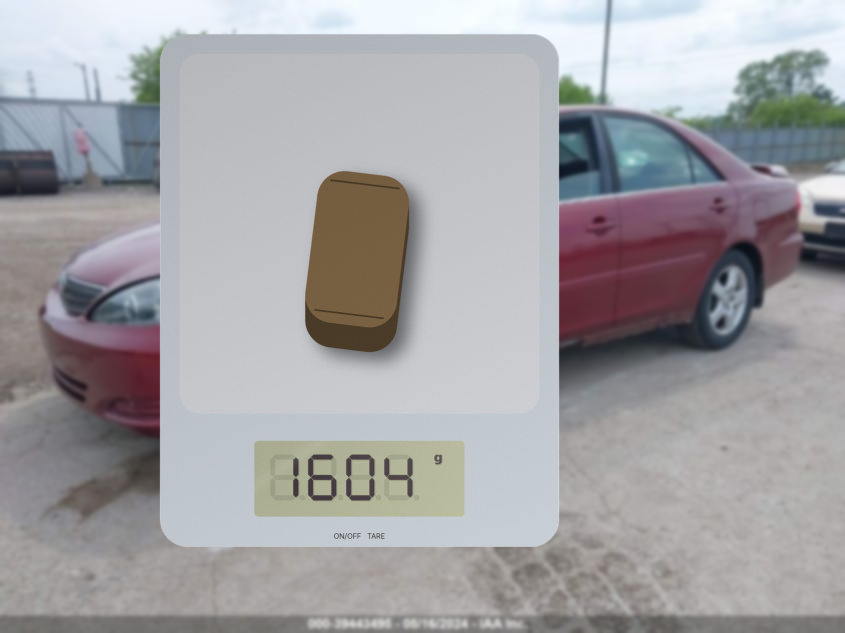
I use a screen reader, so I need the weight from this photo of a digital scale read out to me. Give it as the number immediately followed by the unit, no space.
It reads 1604g
